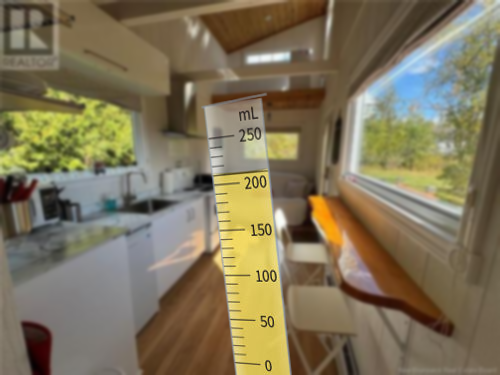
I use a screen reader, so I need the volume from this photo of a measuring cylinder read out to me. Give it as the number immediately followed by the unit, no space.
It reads 210mL
